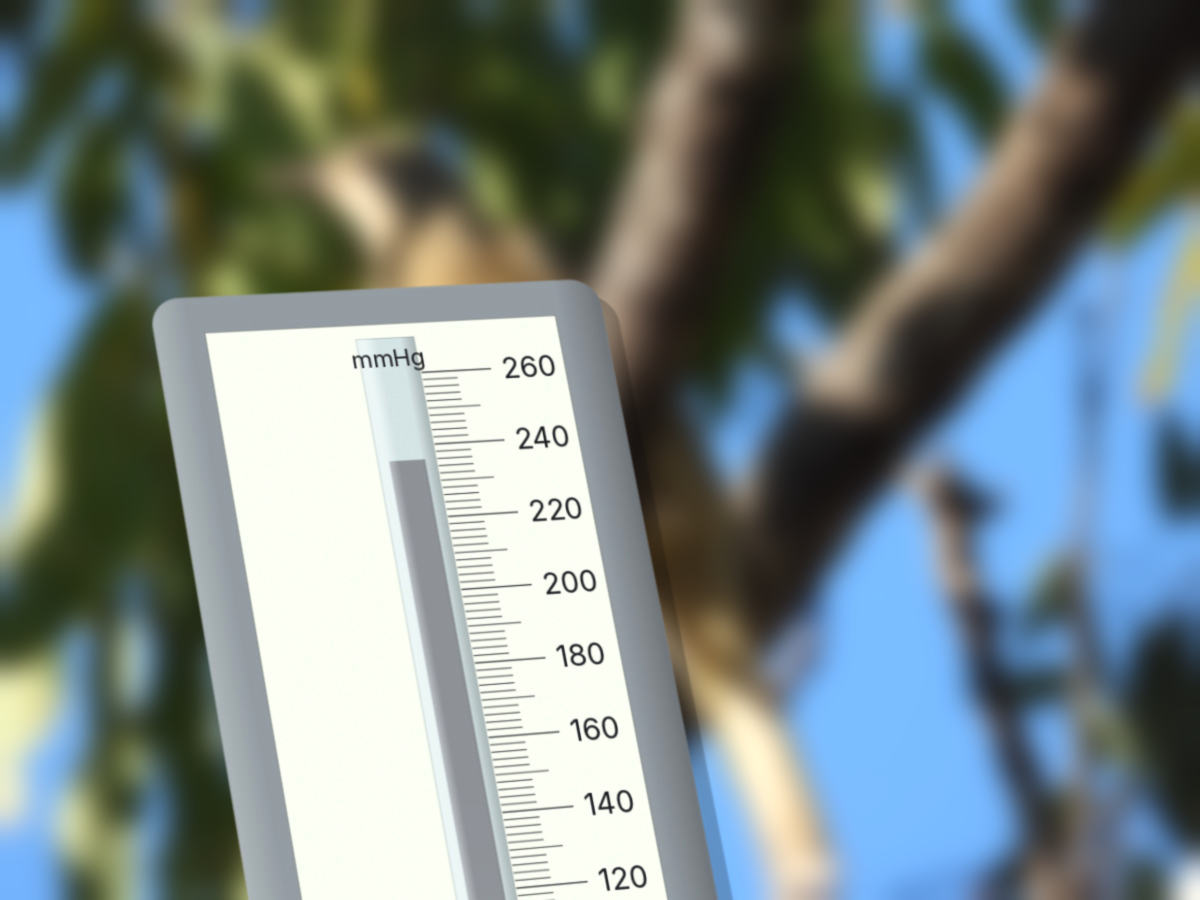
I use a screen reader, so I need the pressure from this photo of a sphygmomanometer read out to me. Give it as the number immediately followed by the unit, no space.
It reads 236mmHg
